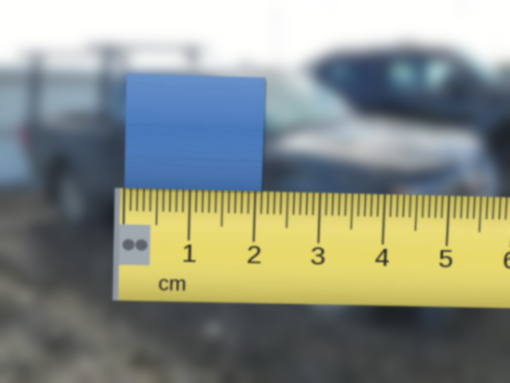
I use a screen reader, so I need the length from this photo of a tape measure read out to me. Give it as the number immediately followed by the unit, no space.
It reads 2.1cm
